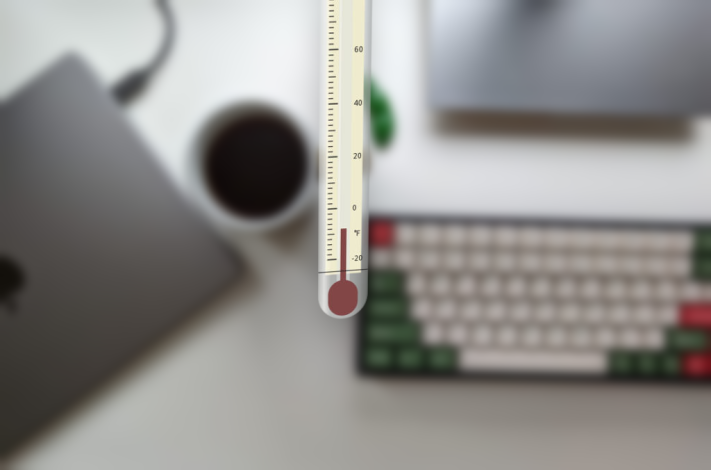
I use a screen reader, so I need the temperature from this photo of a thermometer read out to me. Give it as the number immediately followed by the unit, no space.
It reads -8°F
